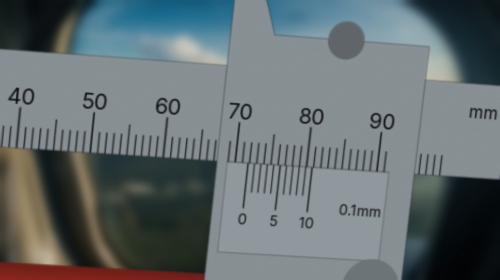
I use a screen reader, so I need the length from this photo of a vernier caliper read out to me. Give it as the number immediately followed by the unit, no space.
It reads 71.8mm
